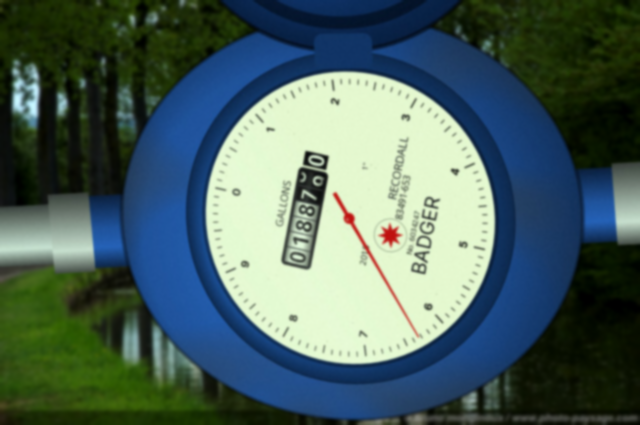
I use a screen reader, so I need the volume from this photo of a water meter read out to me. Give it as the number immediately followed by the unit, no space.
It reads 188786.3gal
